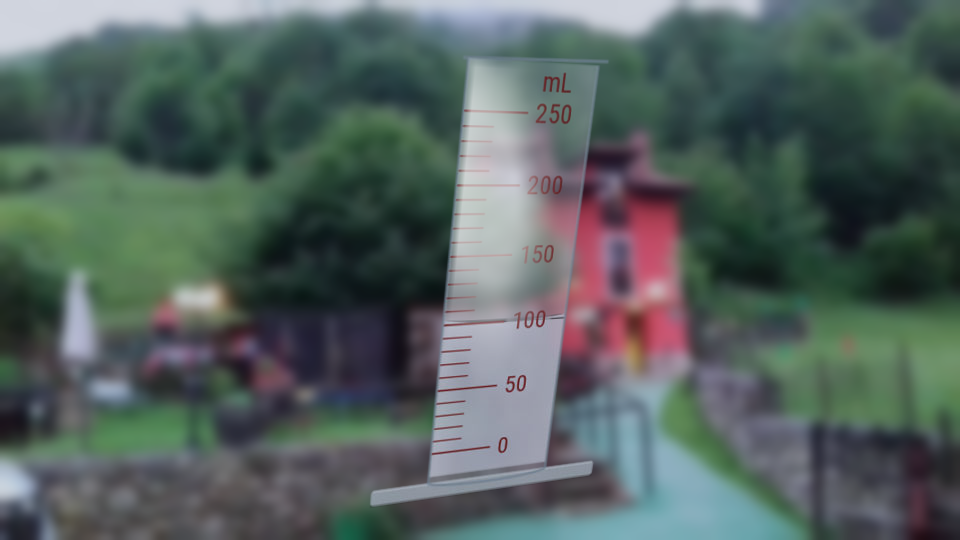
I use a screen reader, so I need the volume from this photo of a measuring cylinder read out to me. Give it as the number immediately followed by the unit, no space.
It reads 100mL
